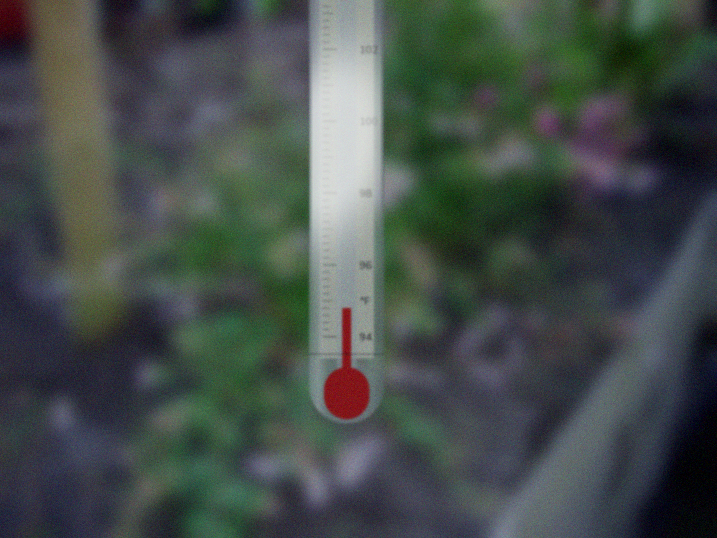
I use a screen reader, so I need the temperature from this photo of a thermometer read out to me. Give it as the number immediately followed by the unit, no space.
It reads 94.8°F
